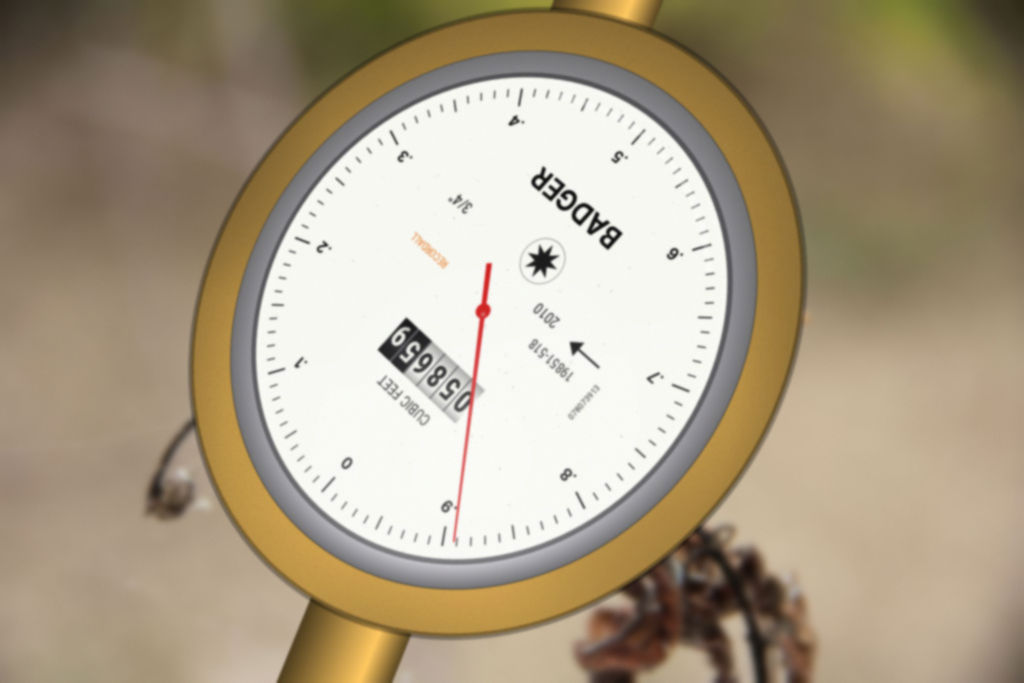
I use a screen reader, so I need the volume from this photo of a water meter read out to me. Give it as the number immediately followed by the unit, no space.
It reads 58658.89ft³
